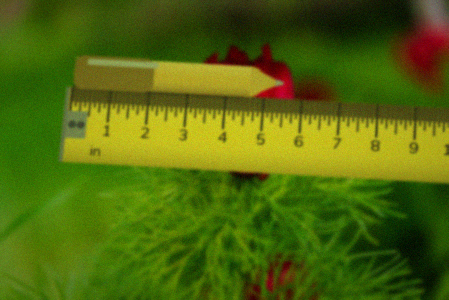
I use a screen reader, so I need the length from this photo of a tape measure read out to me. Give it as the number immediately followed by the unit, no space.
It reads 5.5in
